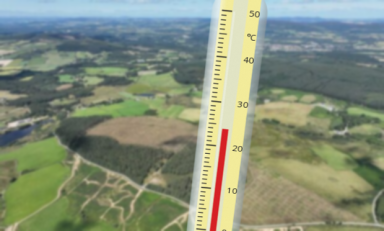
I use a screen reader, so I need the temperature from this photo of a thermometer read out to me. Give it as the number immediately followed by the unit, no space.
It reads 24°C
